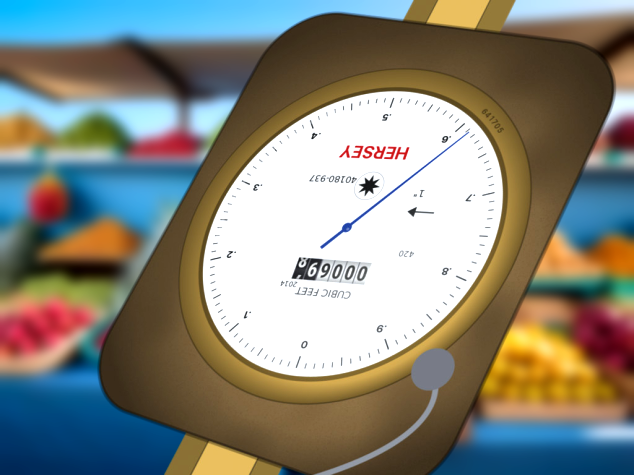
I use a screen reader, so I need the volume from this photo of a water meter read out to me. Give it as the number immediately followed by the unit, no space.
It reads 697.61ft³
